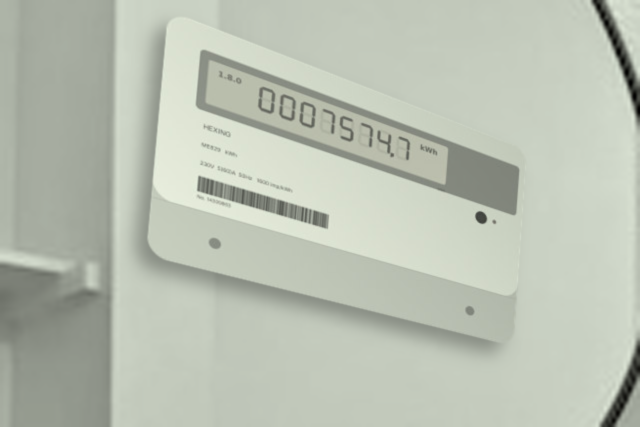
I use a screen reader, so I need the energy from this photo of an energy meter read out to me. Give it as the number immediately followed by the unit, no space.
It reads 7574.7kWh
